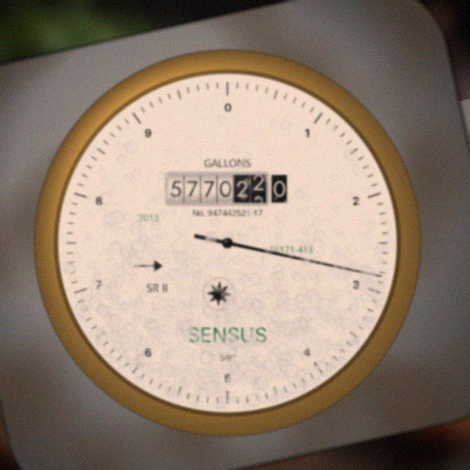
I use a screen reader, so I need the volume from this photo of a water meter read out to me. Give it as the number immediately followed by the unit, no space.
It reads 5770222.8gal
